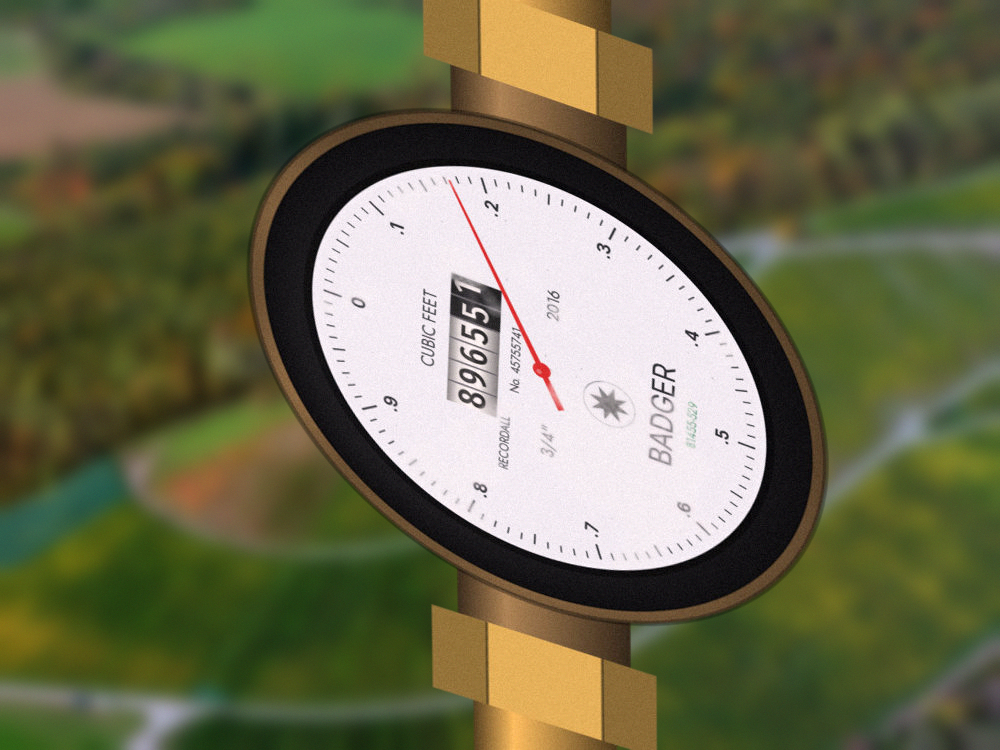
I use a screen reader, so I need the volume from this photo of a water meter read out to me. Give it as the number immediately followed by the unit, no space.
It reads 896551.17ft³
